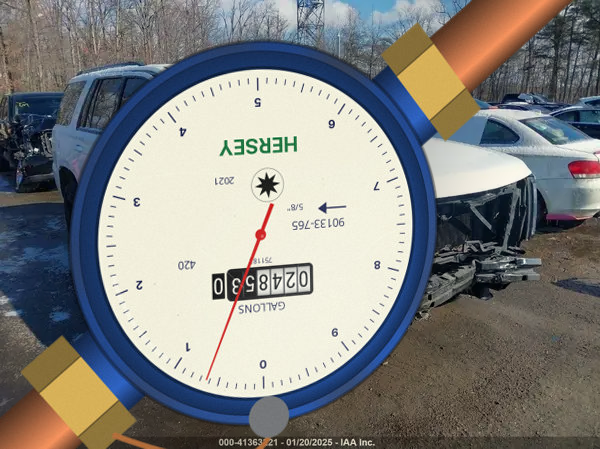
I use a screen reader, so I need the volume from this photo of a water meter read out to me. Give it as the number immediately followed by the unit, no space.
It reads 248530.6gal
